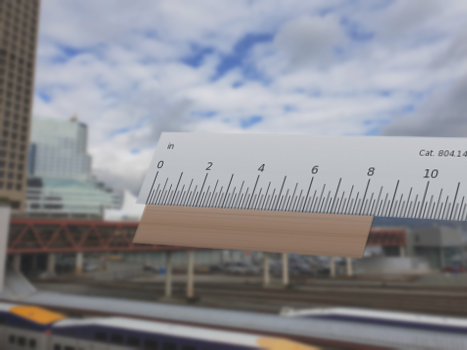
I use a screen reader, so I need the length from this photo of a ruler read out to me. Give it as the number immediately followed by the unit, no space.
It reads 8.5in
